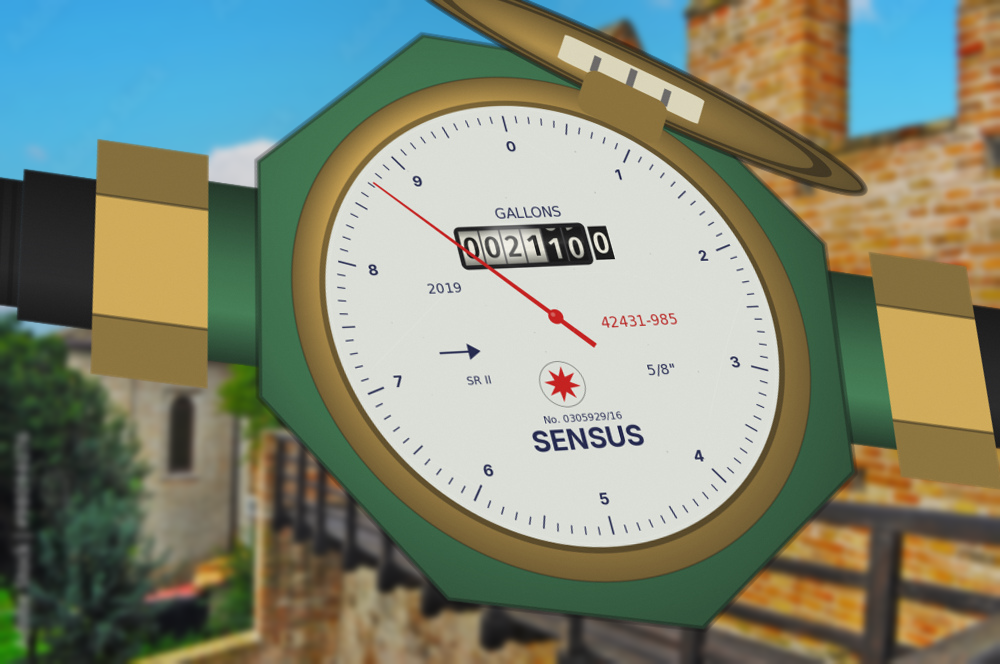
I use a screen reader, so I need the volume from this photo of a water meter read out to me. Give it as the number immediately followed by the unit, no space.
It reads 21098.7gal
